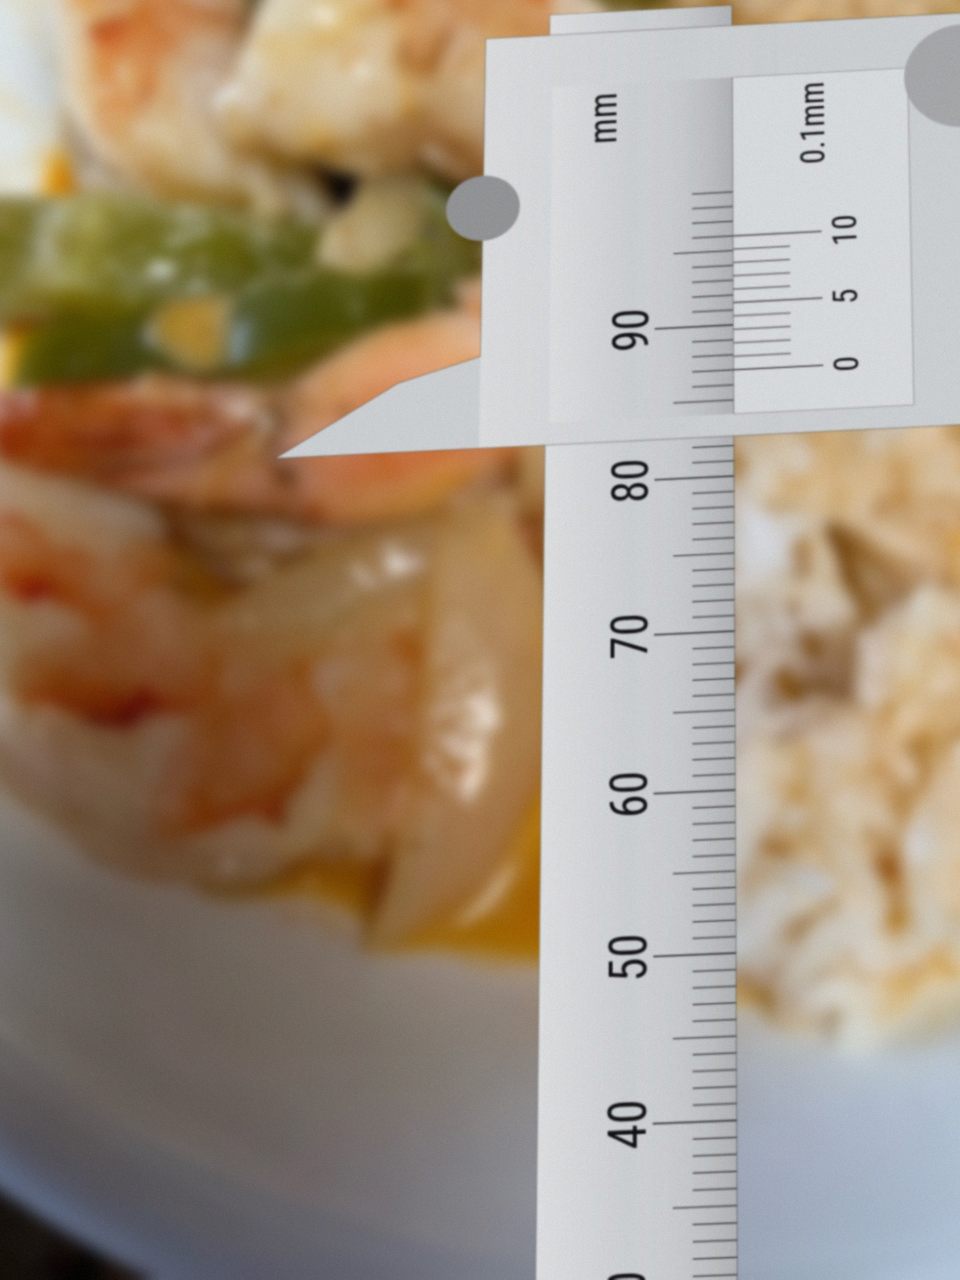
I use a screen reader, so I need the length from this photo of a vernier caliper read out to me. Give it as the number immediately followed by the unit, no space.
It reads 87.0mm
